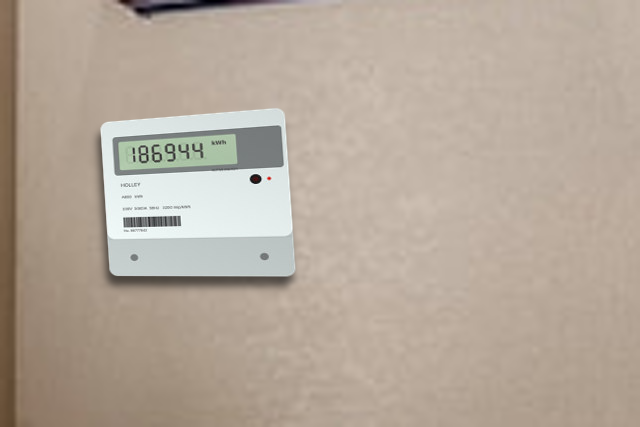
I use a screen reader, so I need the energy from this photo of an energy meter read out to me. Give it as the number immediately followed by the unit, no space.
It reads 186944kWh
